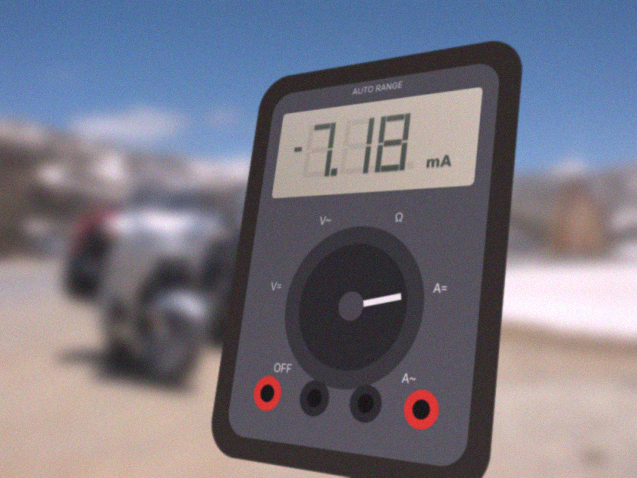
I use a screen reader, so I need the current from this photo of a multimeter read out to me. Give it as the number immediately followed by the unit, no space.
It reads -7.18mA
